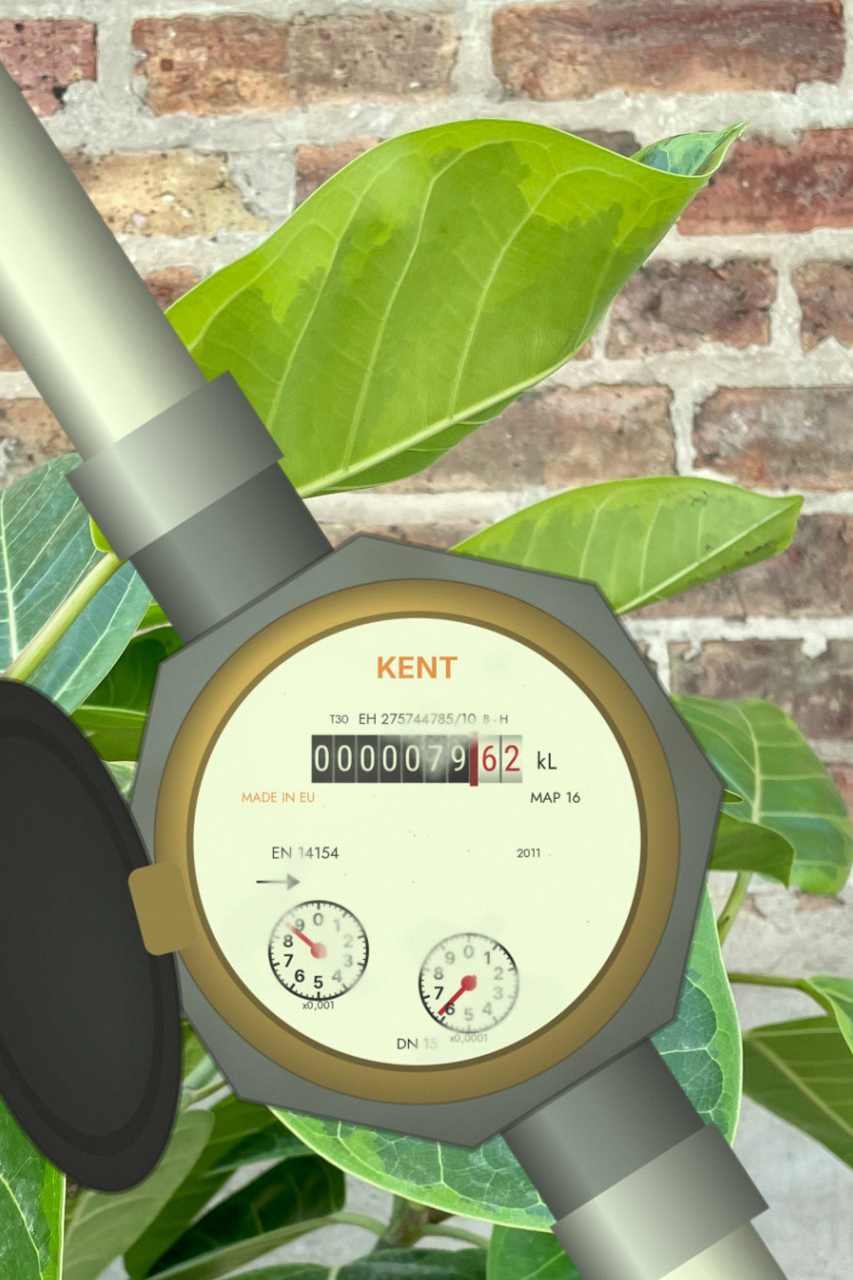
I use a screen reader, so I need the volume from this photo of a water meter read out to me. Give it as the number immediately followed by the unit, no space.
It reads 79.6286kL
